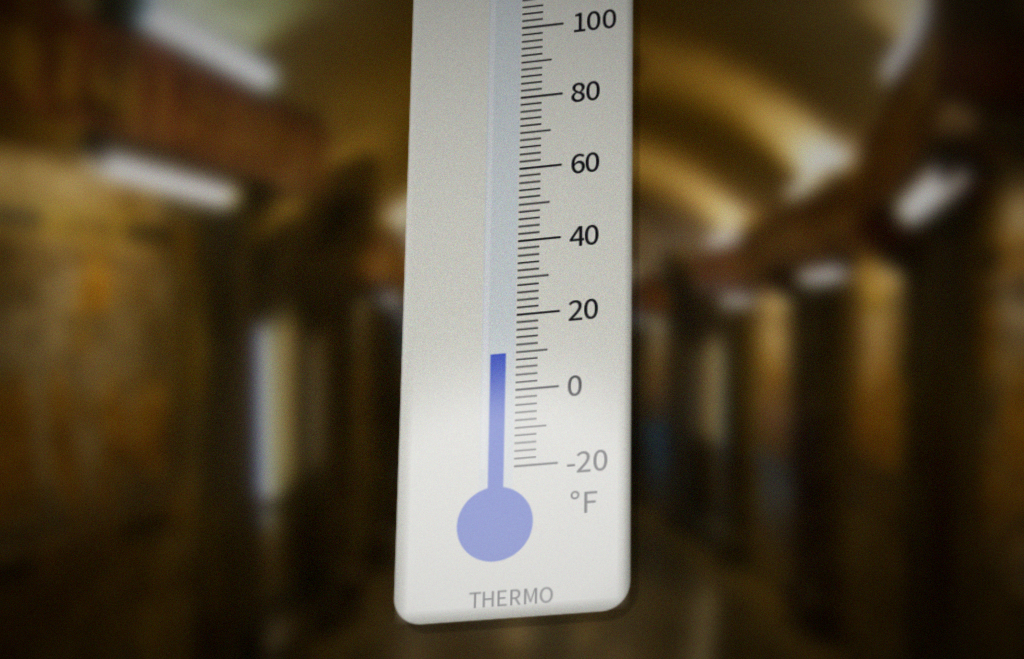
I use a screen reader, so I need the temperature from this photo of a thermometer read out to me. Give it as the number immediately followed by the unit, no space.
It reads 10°F
